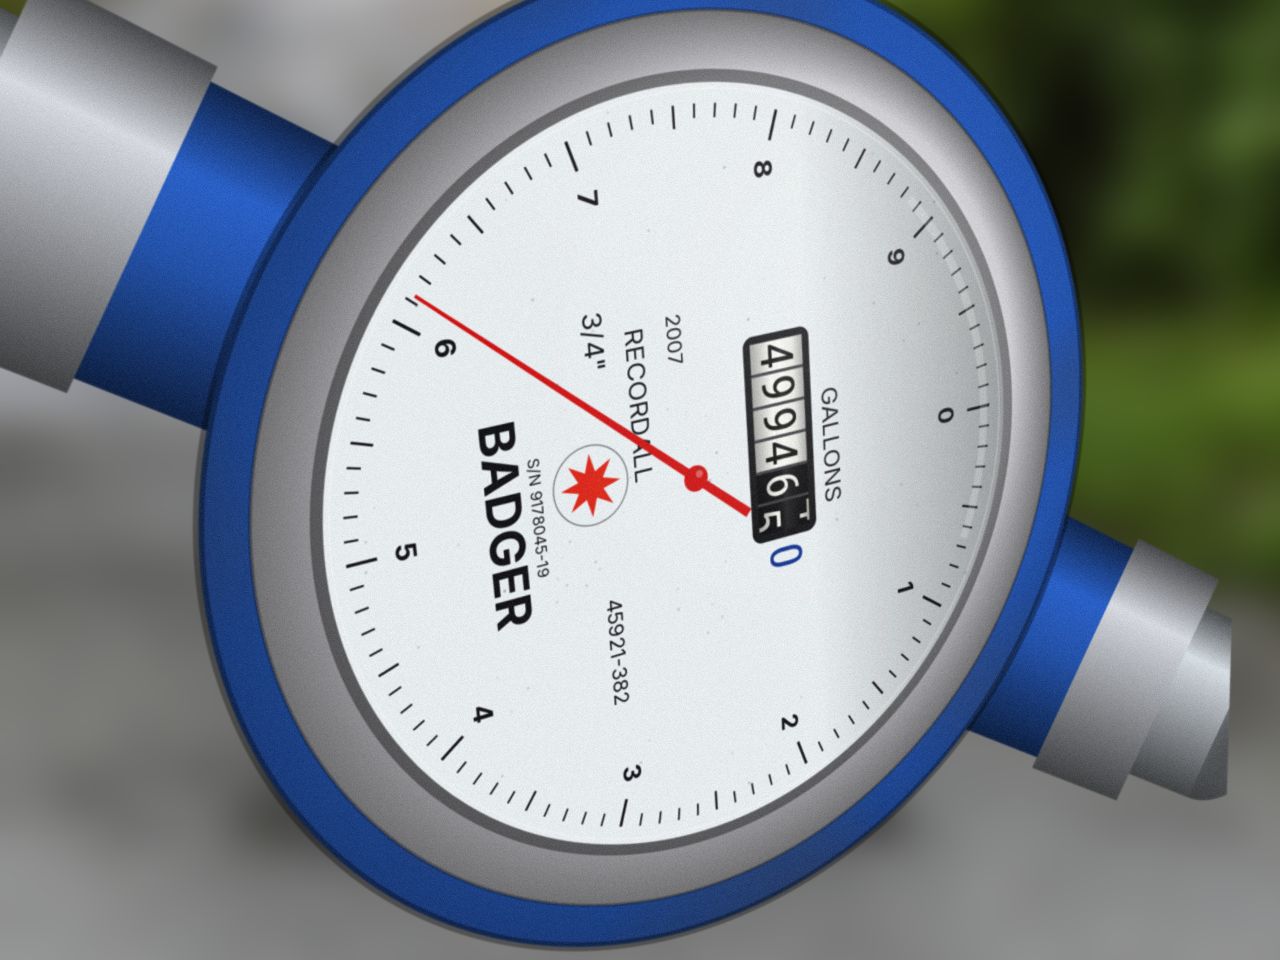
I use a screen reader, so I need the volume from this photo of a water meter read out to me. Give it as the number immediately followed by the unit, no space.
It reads 4994646.1gal
